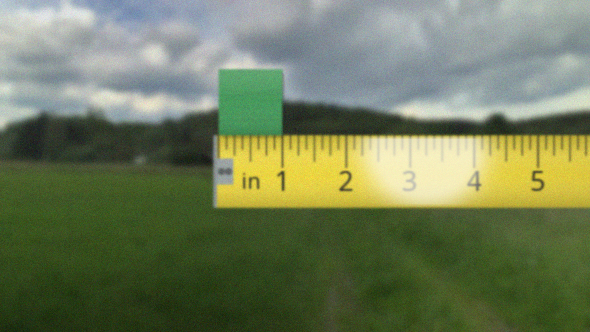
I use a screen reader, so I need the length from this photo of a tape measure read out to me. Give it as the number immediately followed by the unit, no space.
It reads 1in
